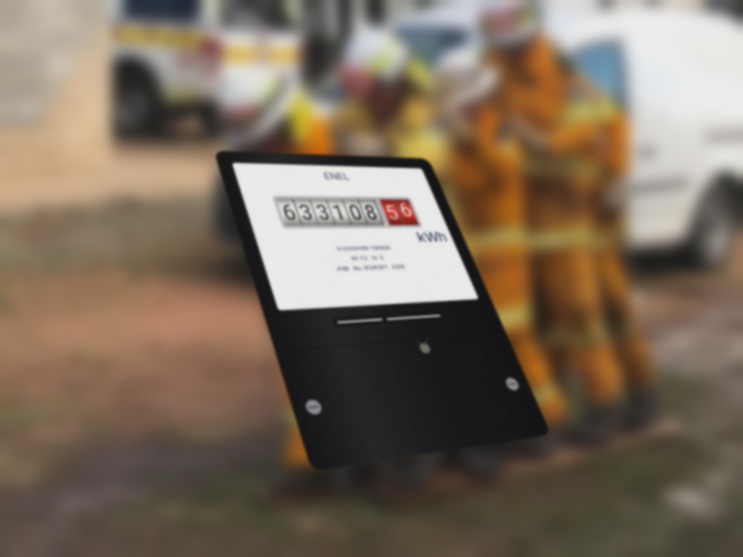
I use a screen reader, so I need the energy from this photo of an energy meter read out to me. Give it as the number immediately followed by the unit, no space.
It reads 633108.56kWh
